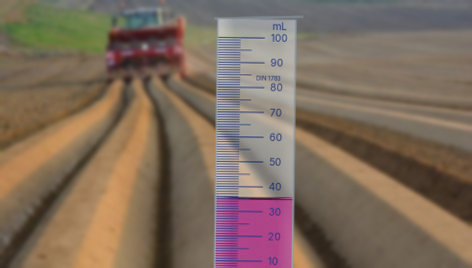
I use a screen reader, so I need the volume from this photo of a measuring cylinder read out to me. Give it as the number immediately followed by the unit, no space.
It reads 35mL
